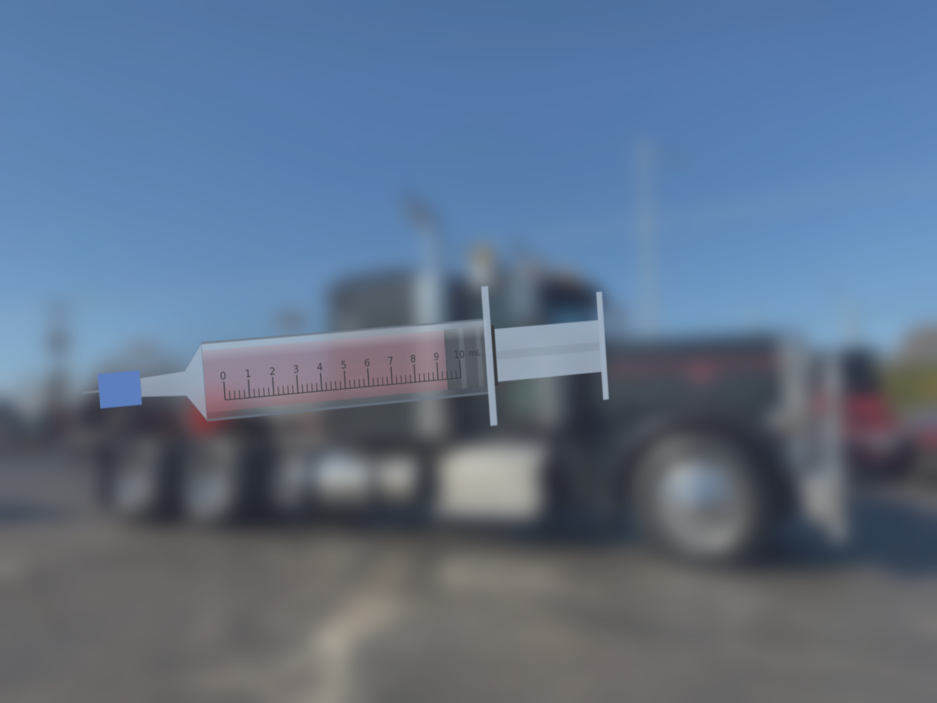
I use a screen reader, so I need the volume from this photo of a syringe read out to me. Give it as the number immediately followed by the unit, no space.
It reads 9.4mL
